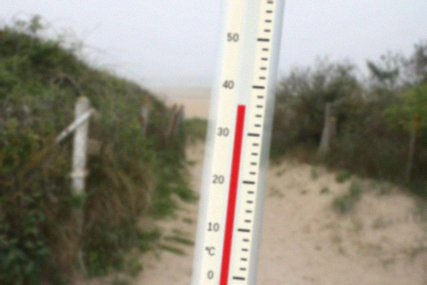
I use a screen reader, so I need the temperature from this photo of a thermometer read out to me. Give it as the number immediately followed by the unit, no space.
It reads 36°C
